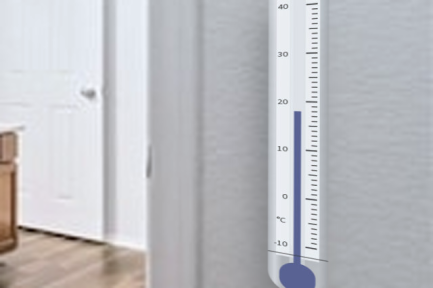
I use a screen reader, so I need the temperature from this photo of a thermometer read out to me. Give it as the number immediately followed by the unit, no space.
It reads 18°C
